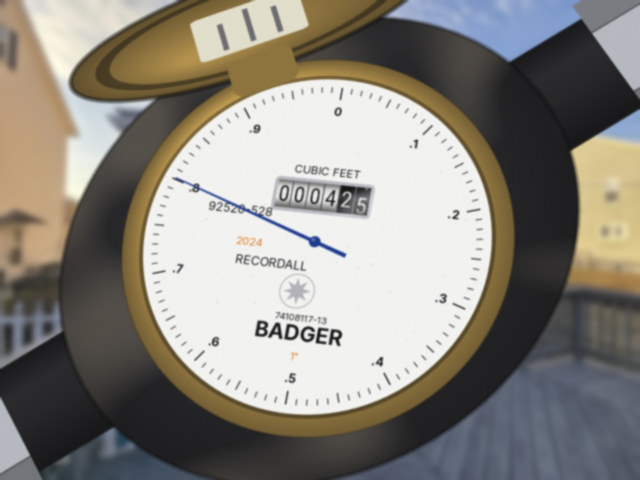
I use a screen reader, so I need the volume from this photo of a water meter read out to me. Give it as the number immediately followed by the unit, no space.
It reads 424.80ft³
